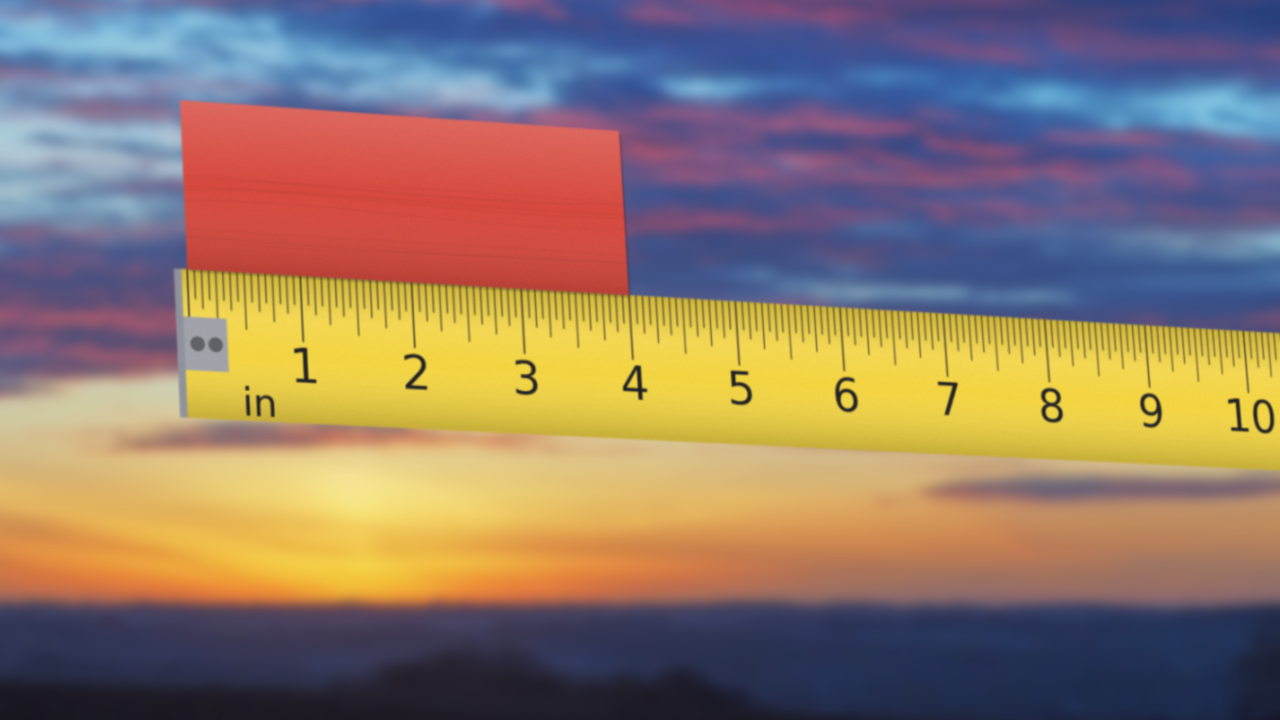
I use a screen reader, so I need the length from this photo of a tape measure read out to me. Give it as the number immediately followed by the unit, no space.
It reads 4in
